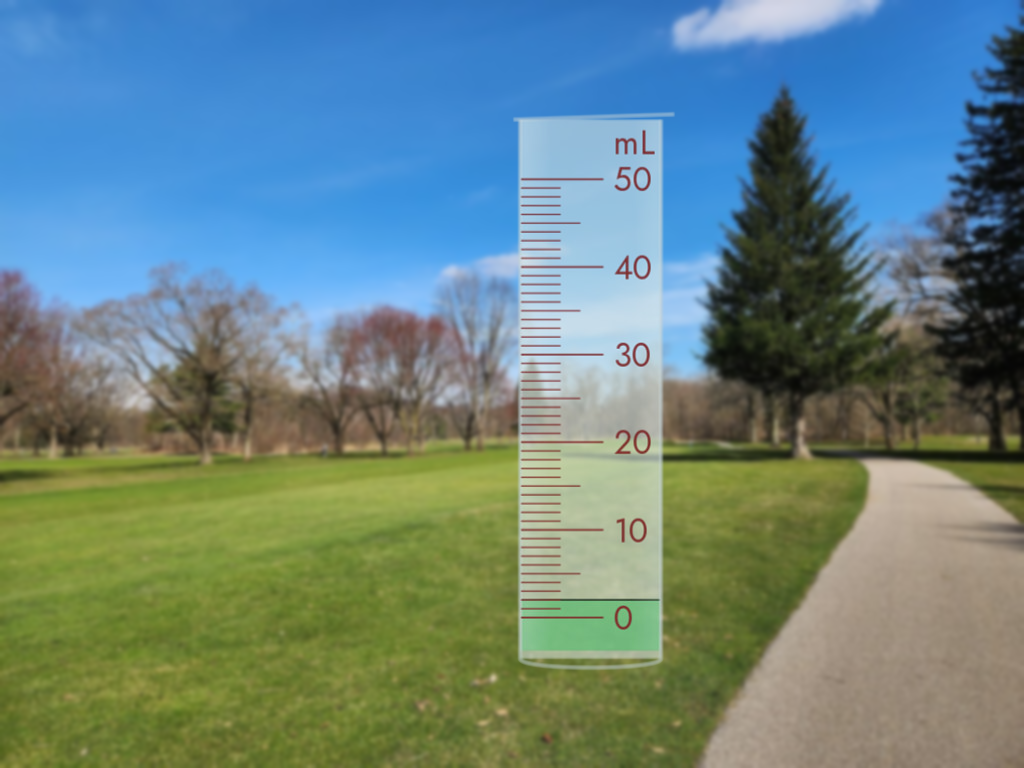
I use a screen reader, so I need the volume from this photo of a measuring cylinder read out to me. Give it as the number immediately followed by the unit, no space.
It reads 2mL
